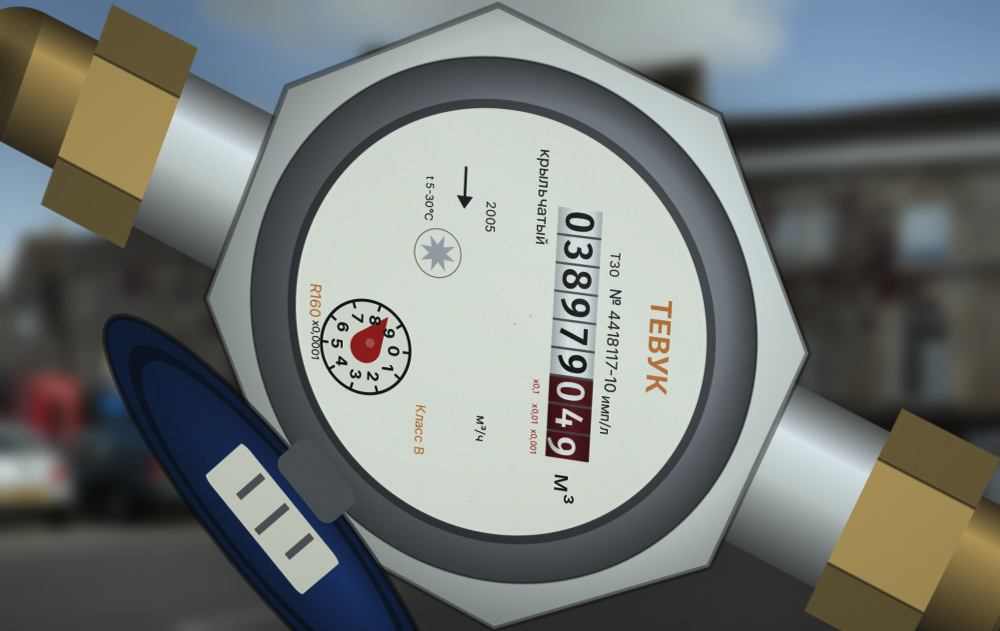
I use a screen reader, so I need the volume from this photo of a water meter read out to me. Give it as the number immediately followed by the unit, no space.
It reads 38979.0488m³
